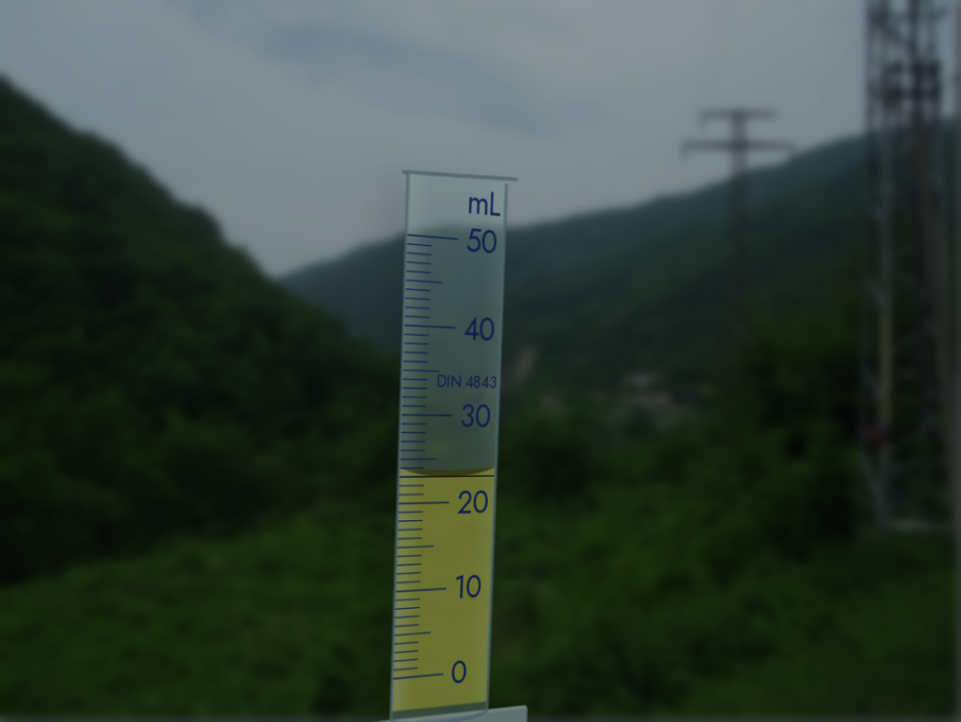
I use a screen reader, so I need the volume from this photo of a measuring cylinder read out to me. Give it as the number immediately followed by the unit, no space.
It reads 23mL
